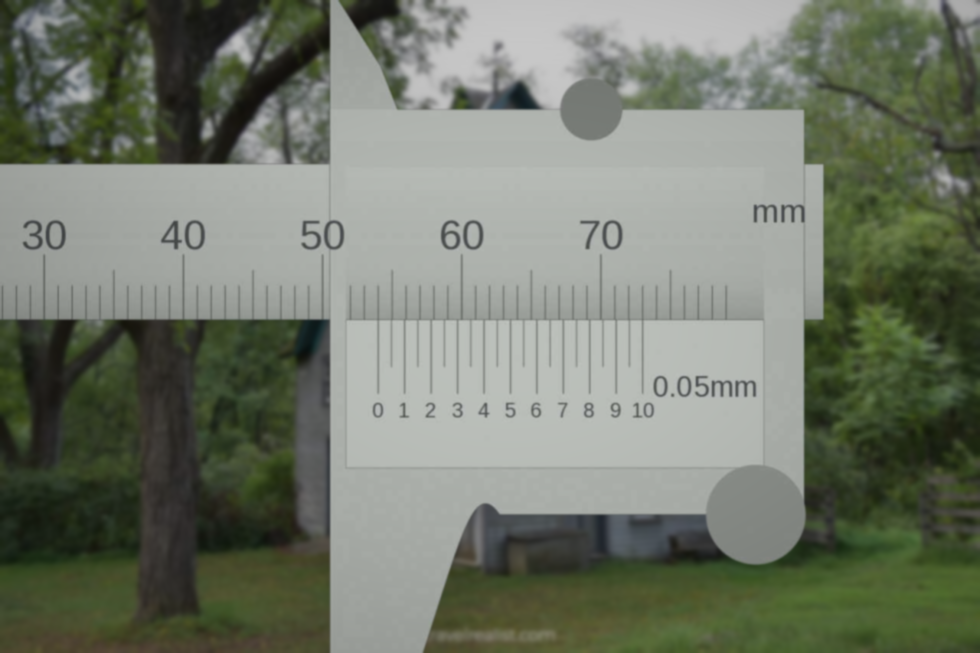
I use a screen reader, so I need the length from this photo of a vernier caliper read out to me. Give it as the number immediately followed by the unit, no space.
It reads 54.0mm
